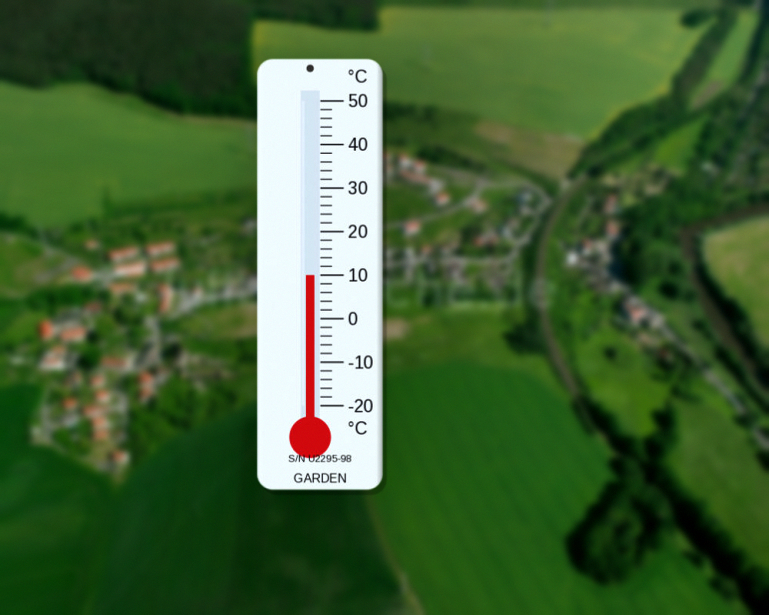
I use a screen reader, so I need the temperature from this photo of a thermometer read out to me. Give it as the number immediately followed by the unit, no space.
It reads 10°C
